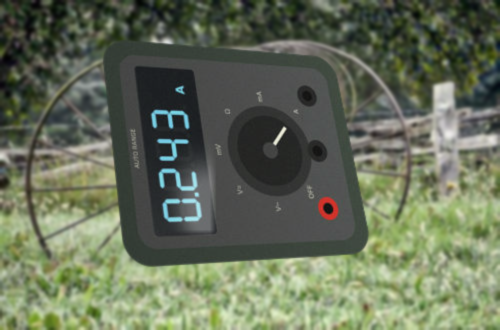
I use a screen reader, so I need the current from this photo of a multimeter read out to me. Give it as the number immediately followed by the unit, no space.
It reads 0.243A
